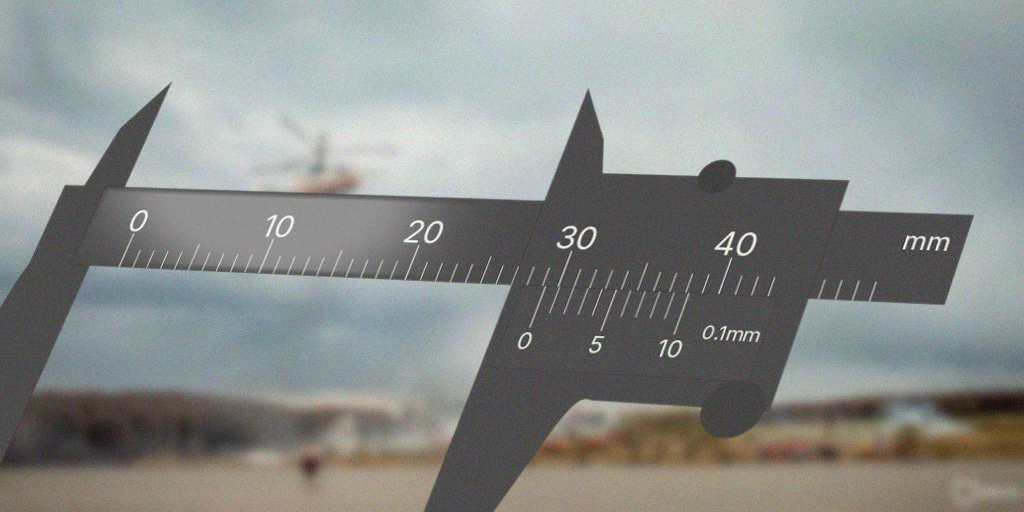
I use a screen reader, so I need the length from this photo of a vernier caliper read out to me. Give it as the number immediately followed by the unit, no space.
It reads 29.2mm
